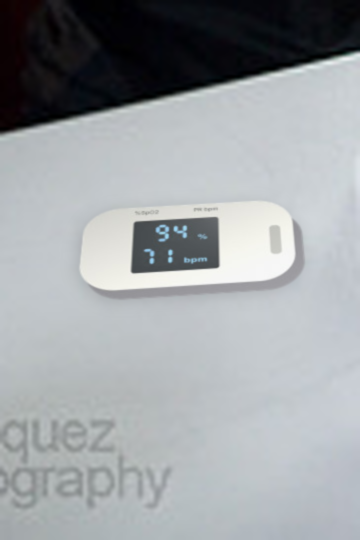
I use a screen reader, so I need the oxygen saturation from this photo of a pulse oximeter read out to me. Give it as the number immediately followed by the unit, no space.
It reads 94%
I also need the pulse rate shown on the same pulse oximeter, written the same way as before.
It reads 71bpm
